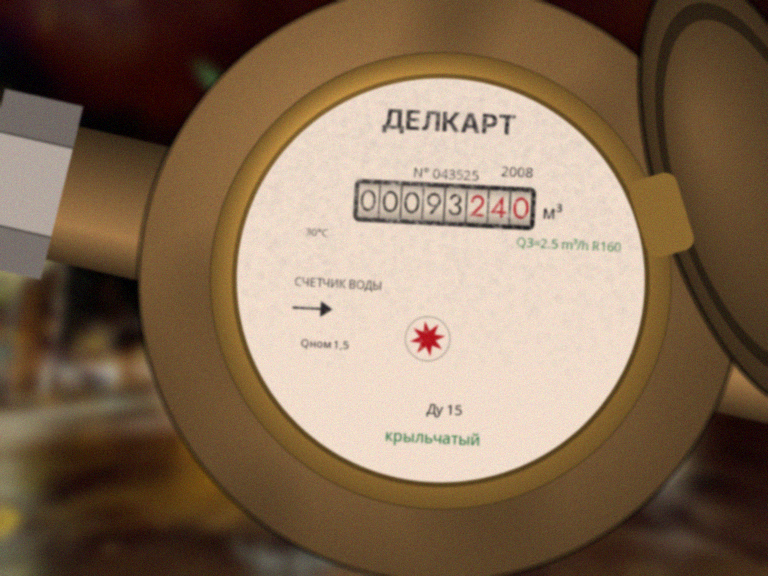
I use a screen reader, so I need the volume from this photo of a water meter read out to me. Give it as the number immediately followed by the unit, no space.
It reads 93.240m³
